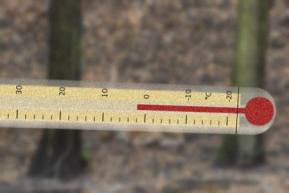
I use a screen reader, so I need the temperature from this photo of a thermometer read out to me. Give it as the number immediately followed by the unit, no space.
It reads 2°C
